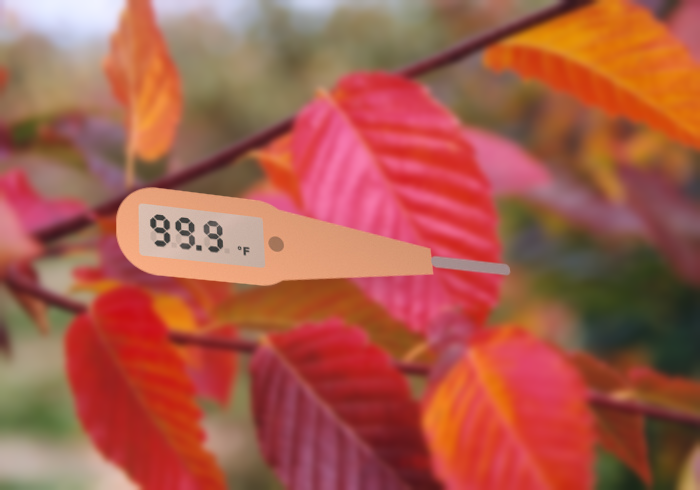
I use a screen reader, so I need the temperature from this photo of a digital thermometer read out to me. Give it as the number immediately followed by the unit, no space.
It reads 99.9°F
